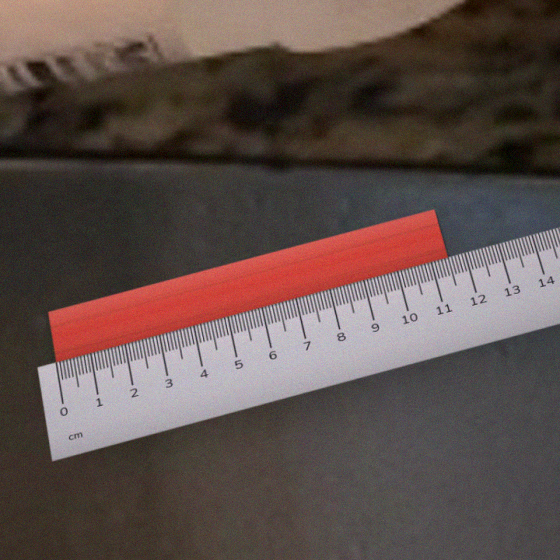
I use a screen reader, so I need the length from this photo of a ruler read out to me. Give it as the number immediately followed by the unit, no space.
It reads 11.5cm
